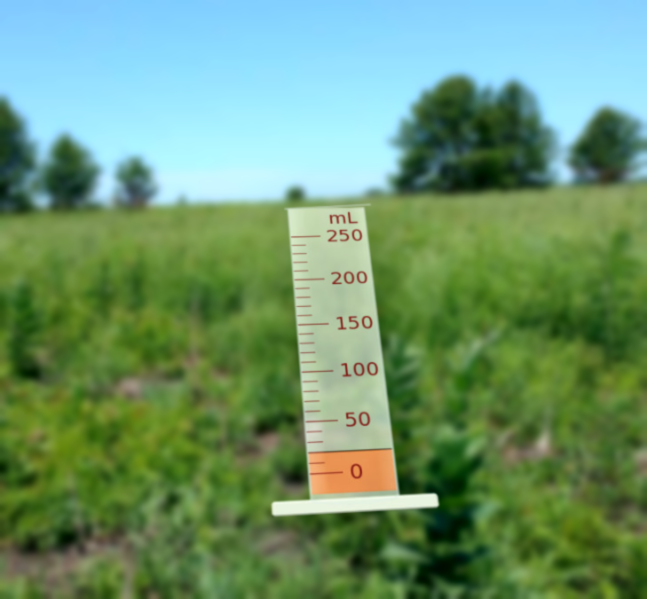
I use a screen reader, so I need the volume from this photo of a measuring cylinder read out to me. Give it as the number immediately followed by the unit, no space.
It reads 20mL
